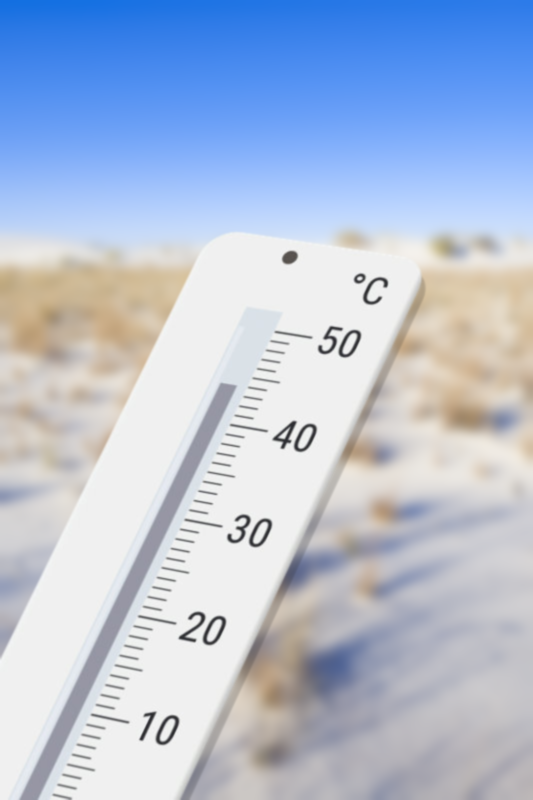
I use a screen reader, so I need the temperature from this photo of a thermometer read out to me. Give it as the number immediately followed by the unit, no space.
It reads 44°C
